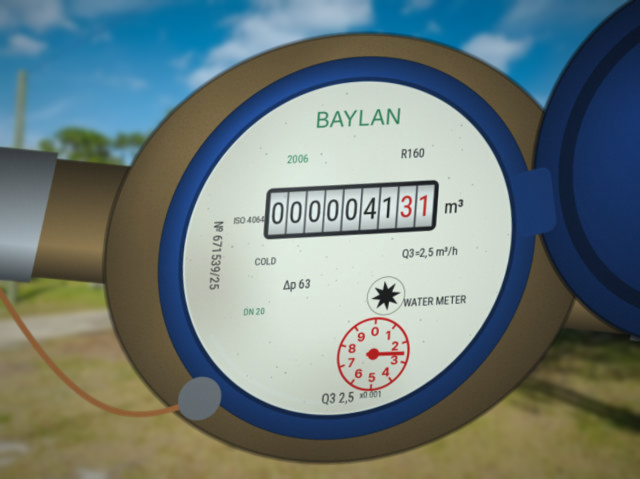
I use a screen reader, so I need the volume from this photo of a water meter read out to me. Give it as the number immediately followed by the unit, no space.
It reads 41.312m³
